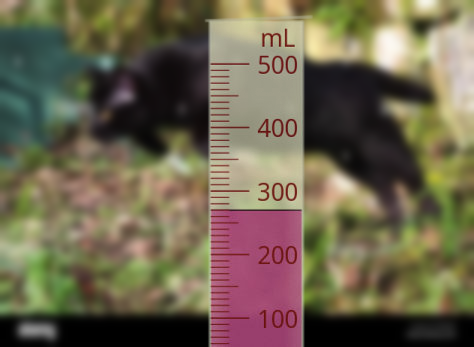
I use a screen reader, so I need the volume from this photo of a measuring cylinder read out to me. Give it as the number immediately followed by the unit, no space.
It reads 270mL
